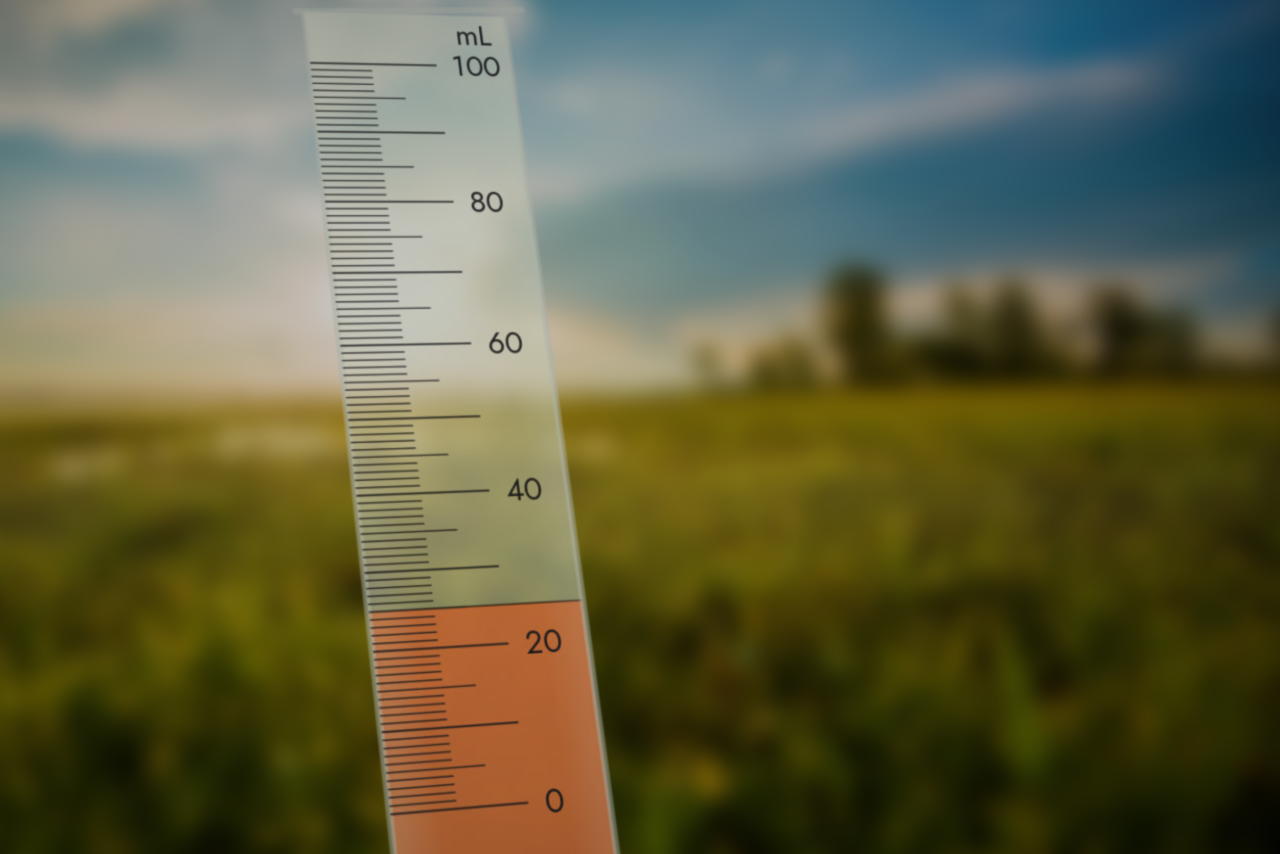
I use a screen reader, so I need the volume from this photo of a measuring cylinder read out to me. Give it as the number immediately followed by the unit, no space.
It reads 25mL
